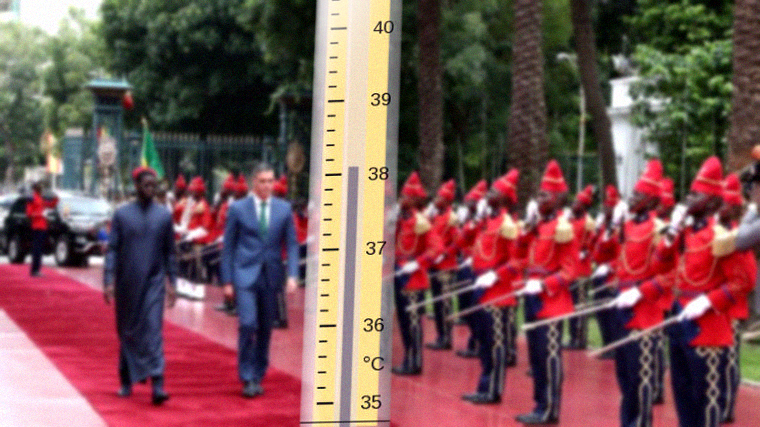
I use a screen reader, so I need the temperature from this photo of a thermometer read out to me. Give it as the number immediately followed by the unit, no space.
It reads 38.1°C
